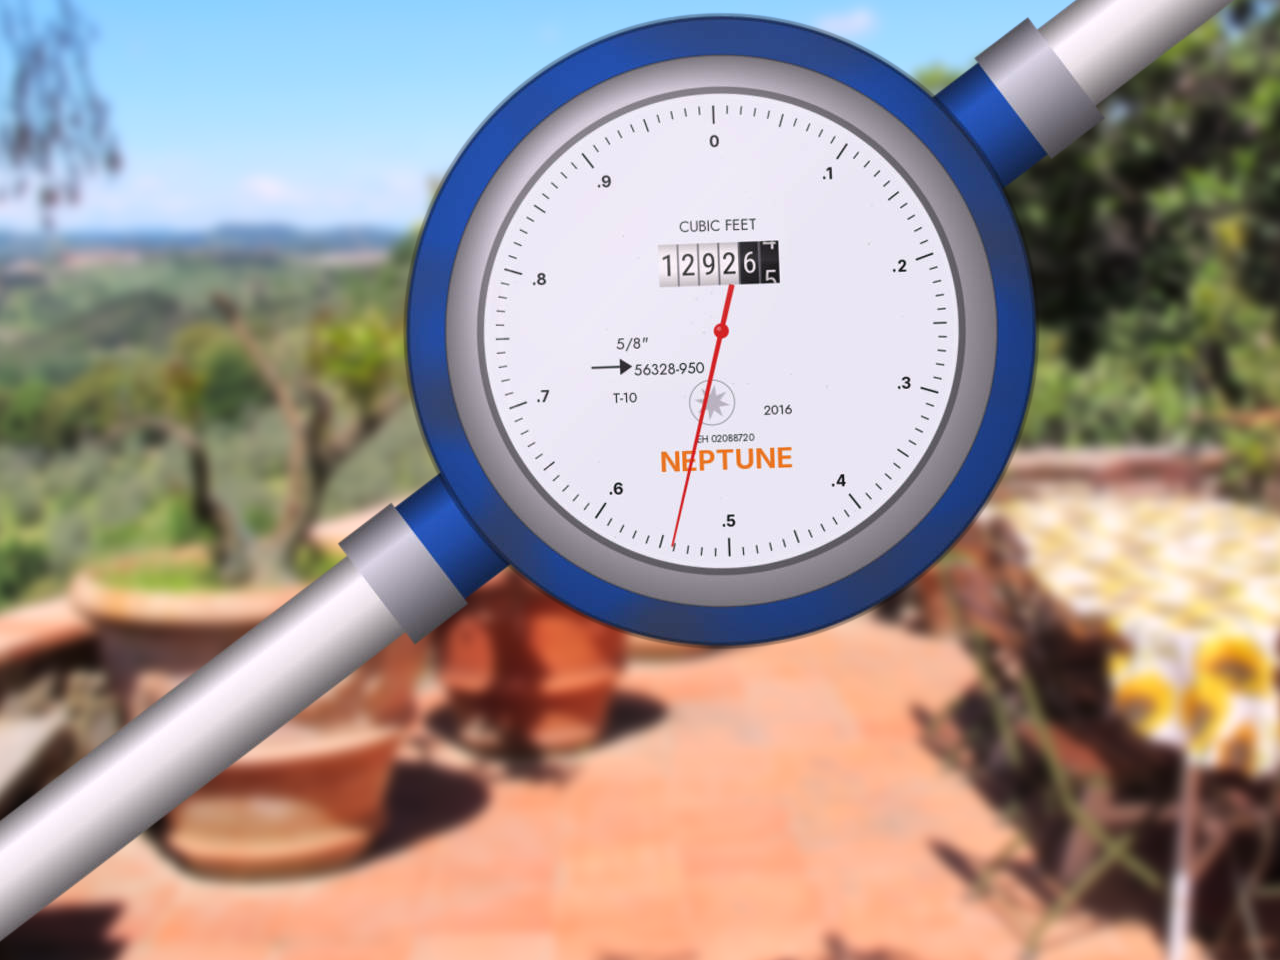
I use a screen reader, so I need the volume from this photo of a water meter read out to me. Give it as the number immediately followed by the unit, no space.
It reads 129264.54ft³
